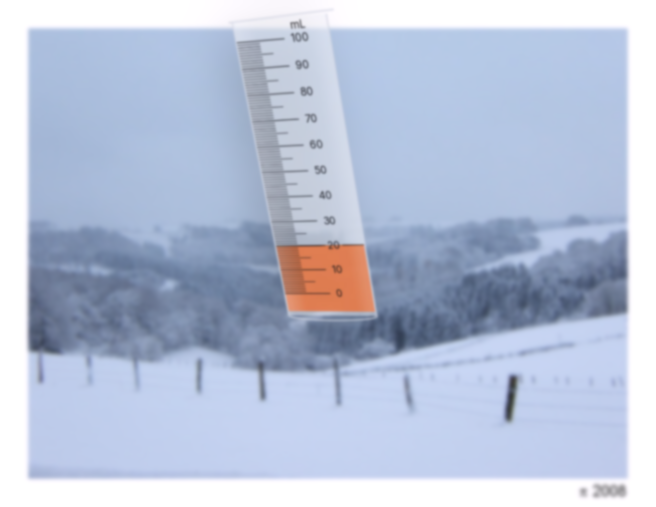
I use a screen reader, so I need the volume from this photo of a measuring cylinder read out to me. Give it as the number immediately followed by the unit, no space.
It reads 20mL
